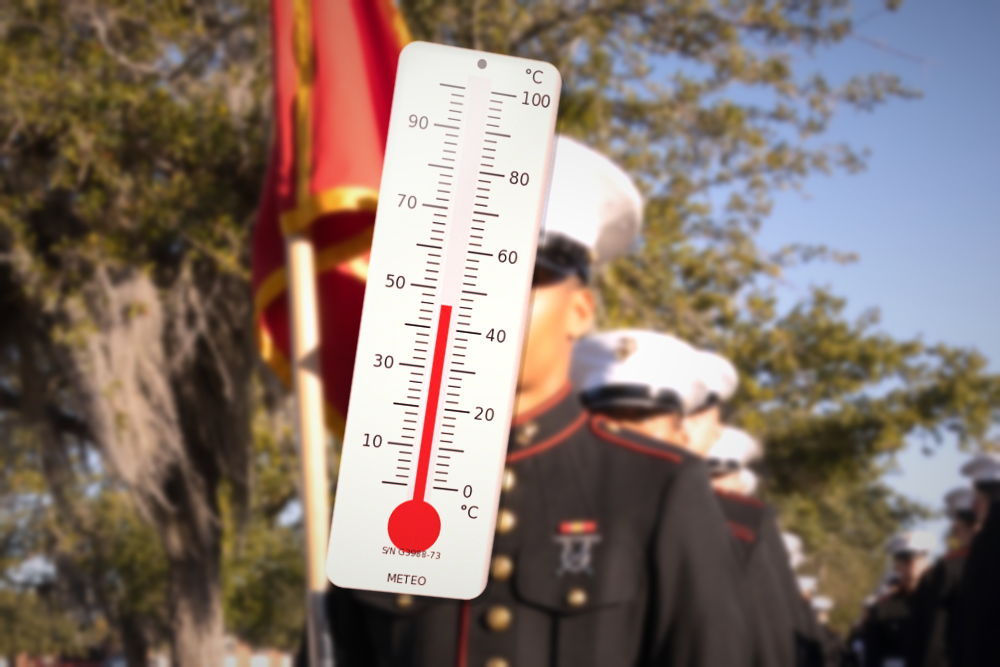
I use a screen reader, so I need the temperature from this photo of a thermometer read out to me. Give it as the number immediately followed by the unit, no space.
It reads 46°C
